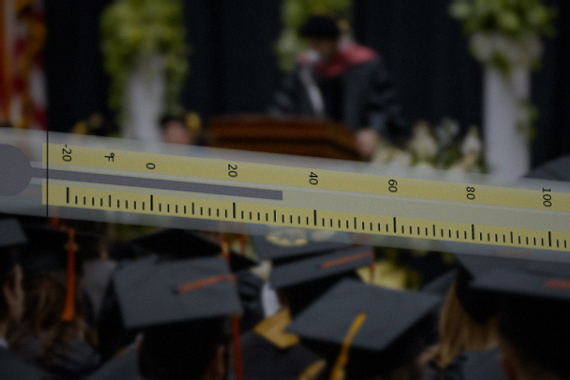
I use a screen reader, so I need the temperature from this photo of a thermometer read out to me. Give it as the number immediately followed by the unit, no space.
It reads 32°F
